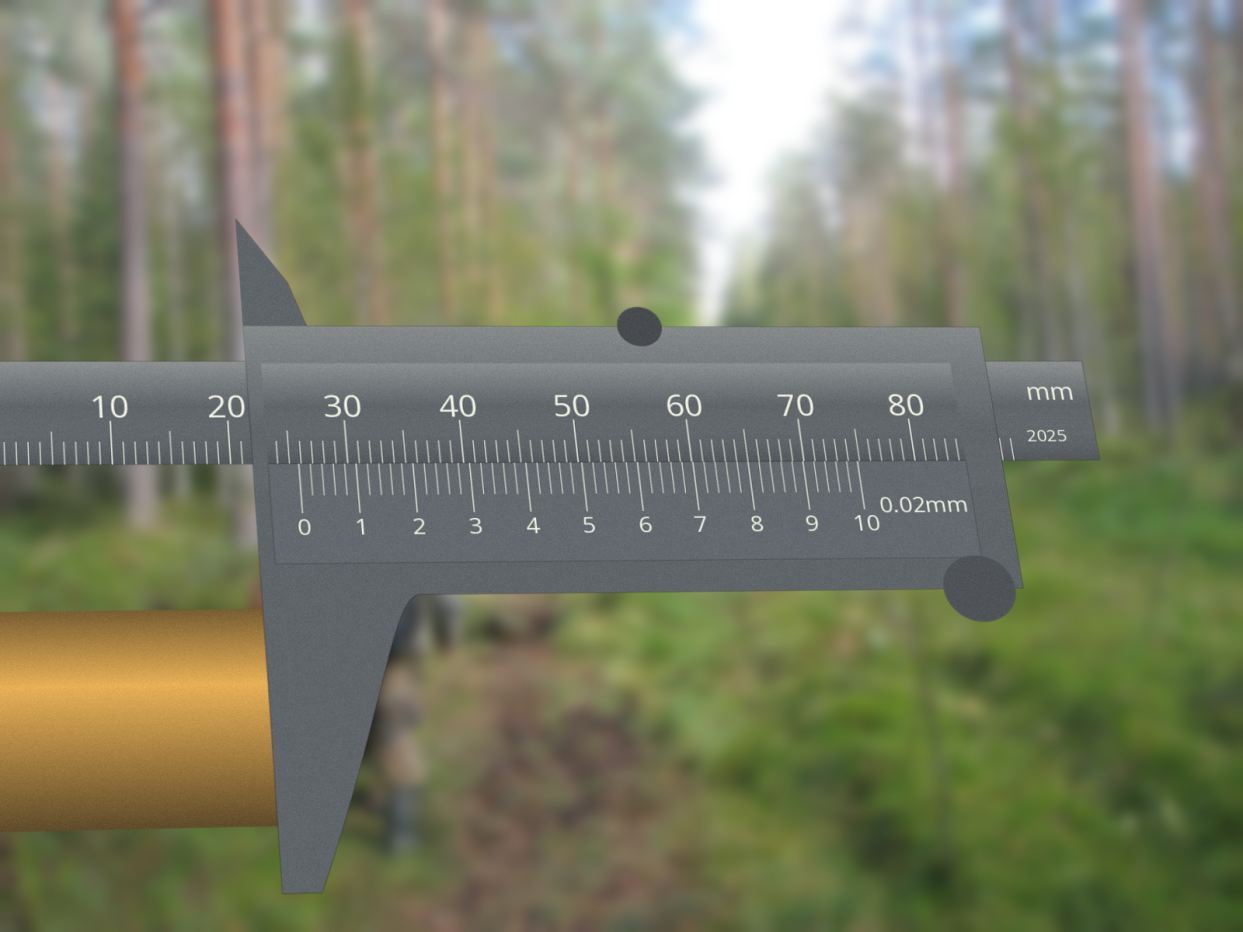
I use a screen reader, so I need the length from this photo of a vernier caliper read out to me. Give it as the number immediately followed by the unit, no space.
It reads 25.8mm
